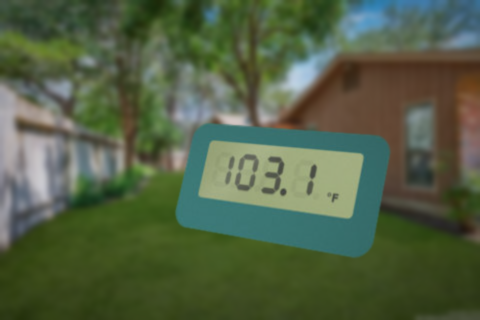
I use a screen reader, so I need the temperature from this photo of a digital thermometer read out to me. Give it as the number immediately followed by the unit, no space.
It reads 103.1°F
